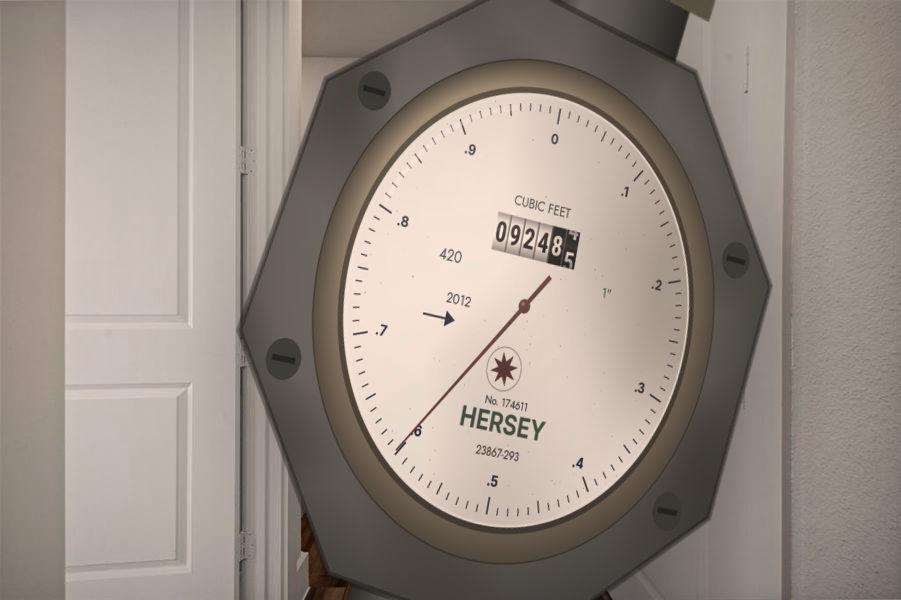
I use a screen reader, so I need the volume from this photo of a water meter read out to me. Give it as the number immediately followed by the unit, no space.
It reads 92484.60ft³
